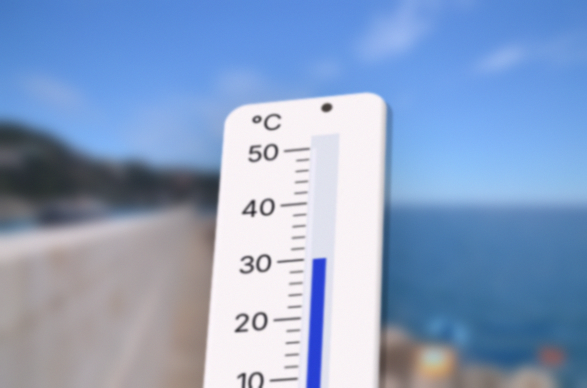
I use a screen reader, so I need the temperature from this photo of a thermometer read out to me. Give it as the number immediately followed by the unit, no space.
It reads 30°C
